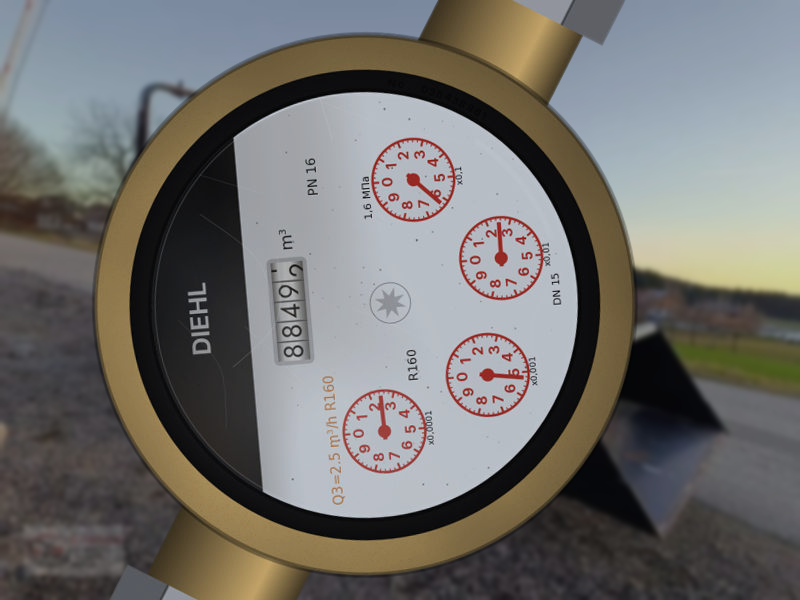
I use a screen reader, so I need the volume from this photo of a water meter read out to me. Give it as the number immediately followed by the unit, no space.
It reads 88491.6252m³
